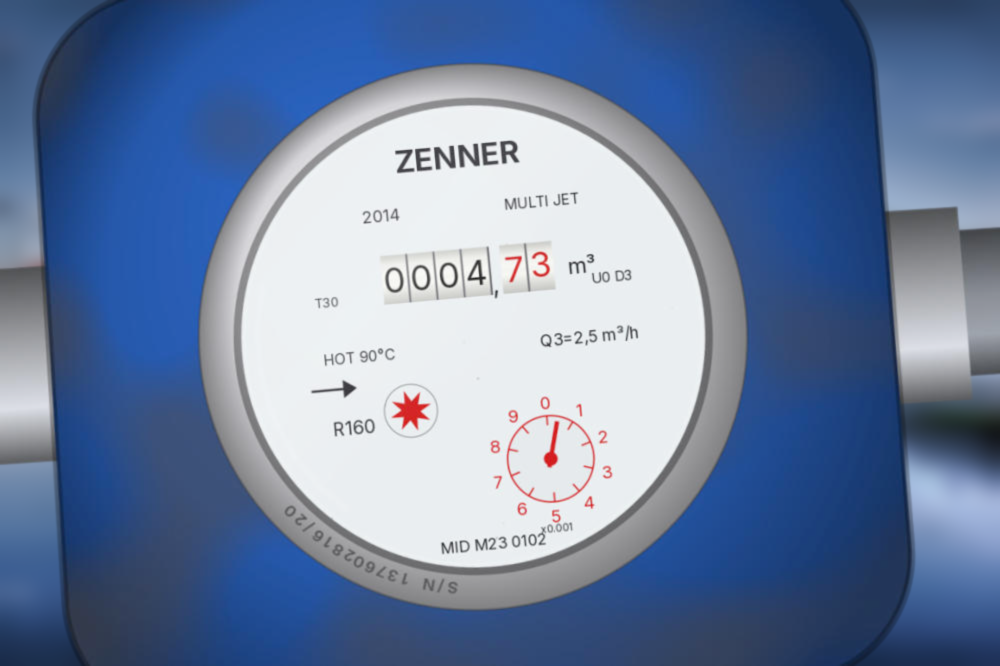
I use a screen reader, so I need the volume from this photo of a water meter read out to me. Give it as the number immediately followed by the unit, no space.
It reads 4.730m³
